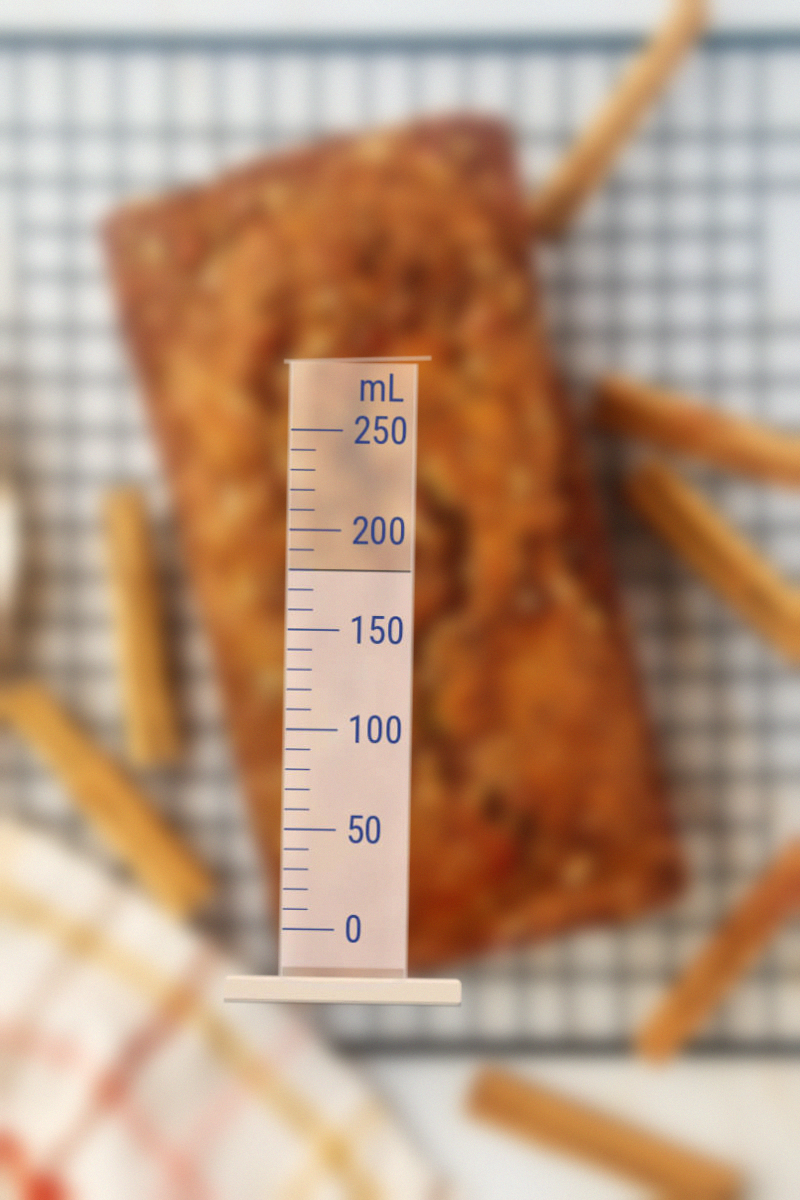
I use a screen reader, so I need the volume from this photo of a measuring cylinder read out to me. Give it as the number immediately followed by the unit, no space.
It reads 180mL
